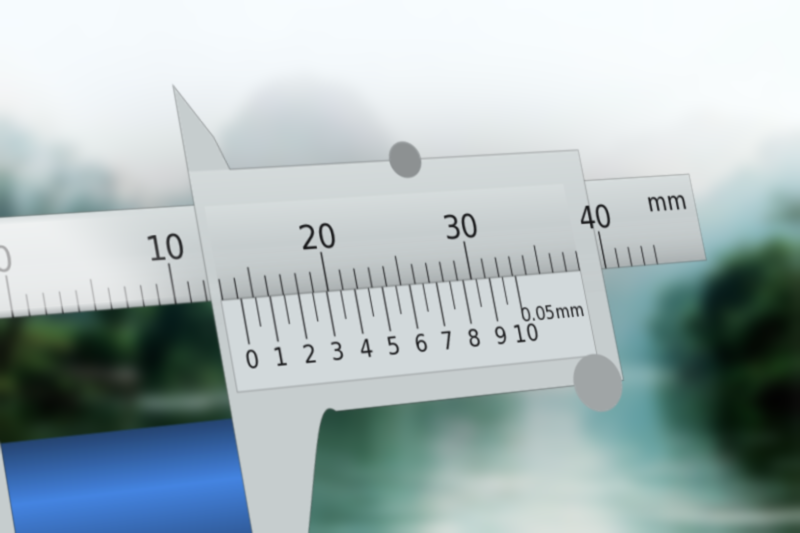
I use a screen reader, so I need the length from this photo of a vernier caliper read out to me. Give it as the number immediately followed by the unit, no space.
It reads 14.2mm
